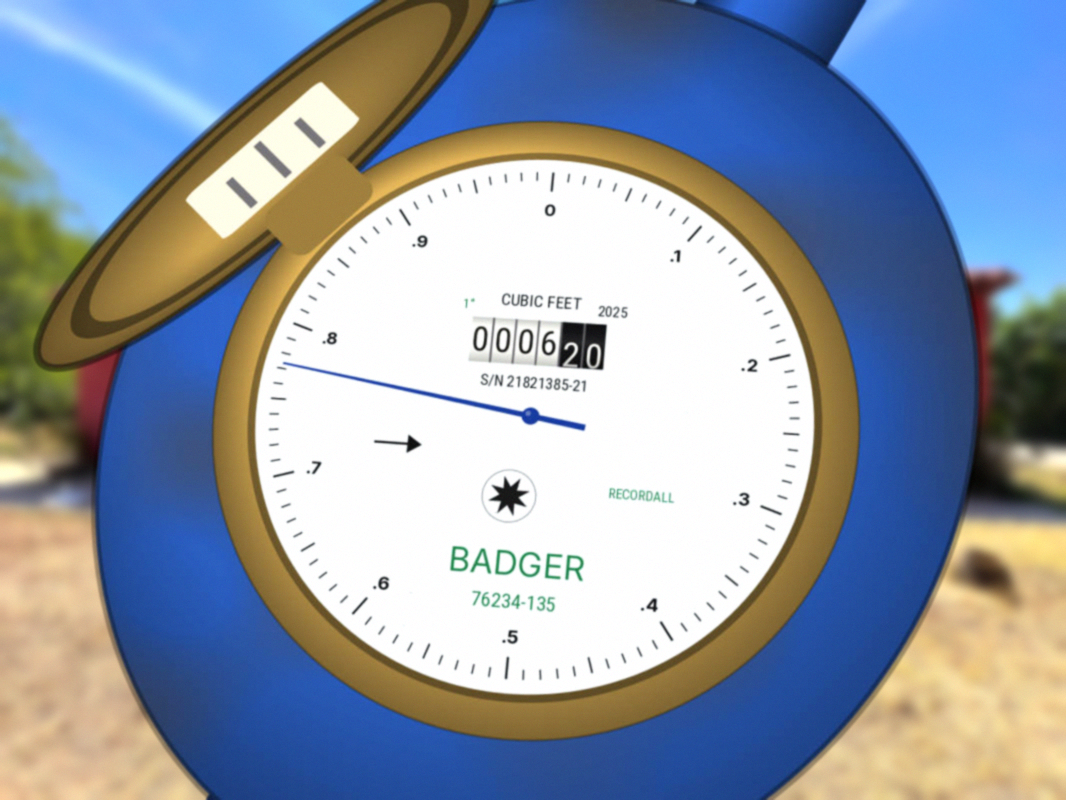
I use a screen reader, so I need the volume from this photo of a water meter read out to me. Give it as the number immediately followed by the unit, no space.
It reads 619.77ft³
